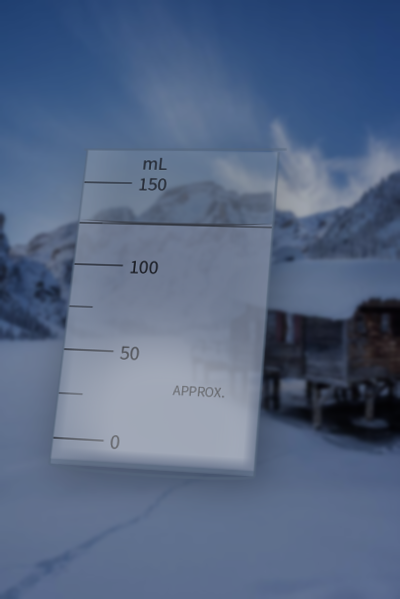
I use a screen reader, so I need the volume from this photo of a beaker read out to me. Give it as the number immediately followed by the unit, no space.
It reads 125mL
